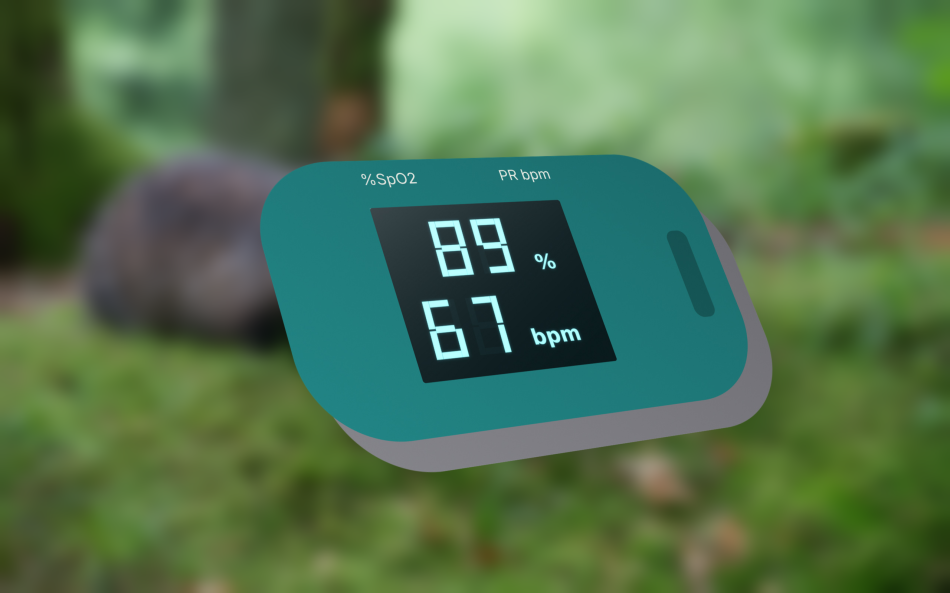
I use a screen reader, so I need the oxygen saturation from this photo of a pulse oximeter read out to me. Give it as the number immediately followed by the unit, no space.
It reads 89%
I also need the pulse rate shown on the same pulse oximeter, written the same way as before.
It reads 67bpm
